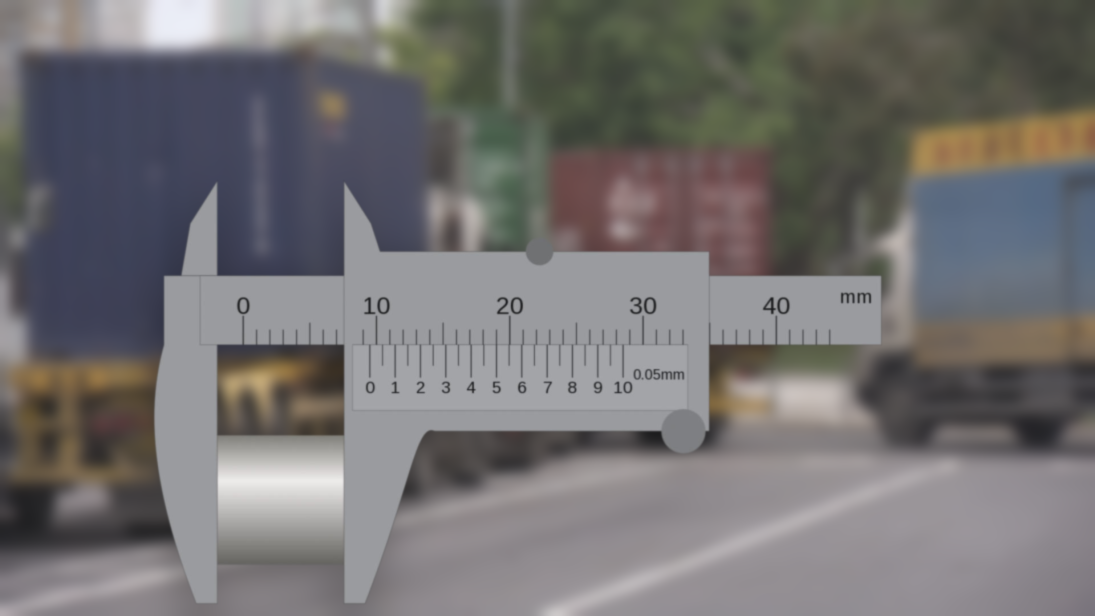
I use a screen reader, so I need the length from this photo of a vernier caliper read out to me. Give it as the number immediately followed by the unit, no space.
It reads 9.5mm
